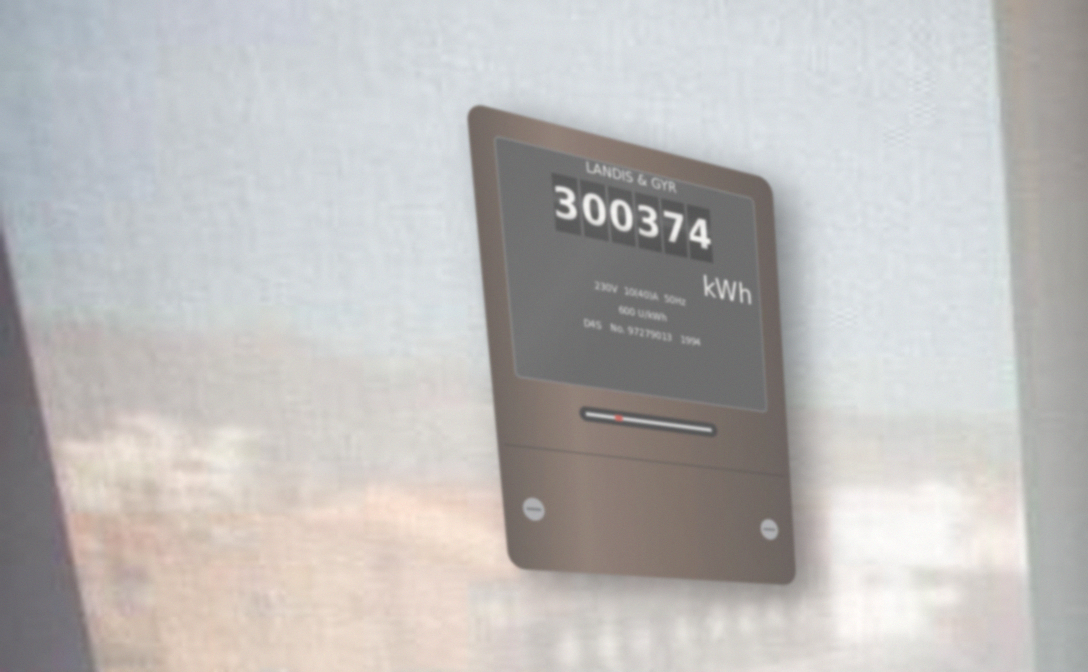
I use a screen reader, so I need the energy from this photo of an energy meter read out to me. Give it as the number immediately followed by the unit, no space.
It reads 300374kWh
